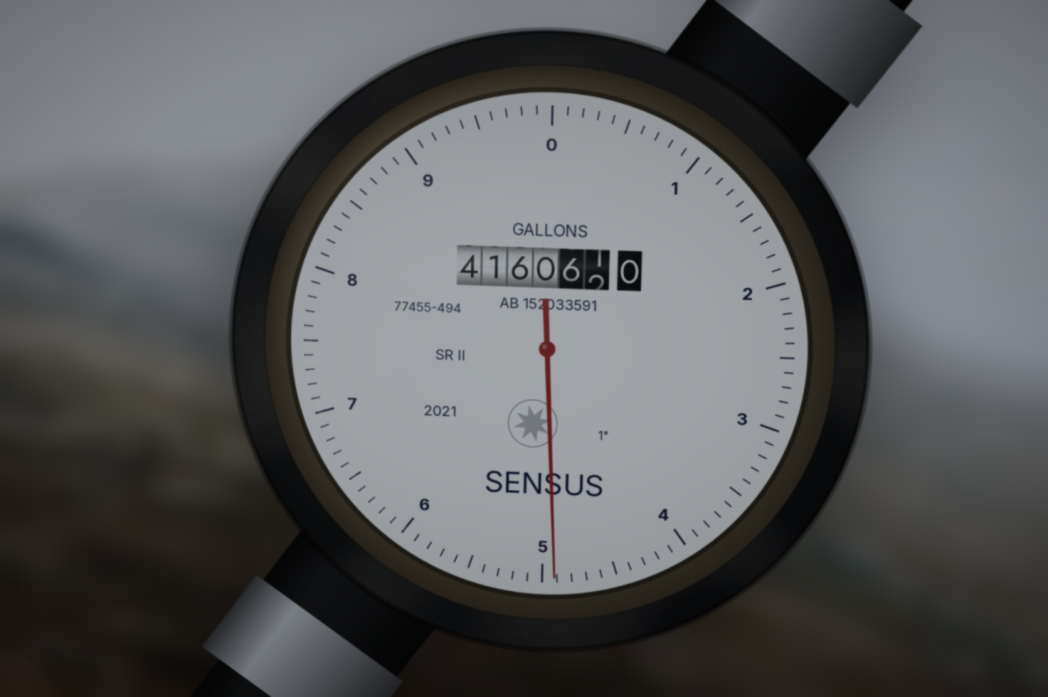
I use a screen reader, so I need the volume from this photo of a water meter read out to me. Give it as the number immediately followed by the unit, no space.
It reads 4160614.9gal
